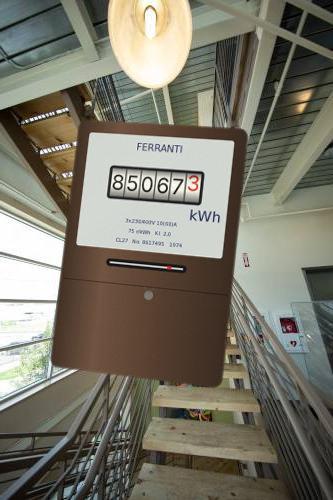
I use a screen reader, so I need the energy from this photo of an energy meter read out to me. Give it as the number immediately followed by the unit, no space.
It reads 85067.3kWh
